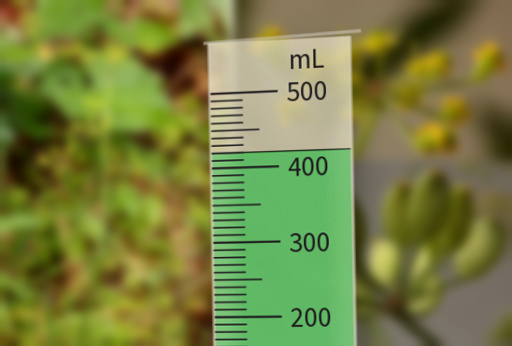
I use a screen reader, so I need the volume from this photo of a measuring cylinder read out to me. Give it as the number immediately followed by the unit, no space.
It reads 420mL
